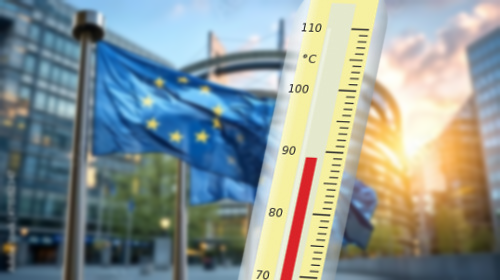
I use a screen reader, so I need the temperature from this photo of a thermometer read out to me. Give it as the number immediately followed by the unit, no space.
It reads 89°C
